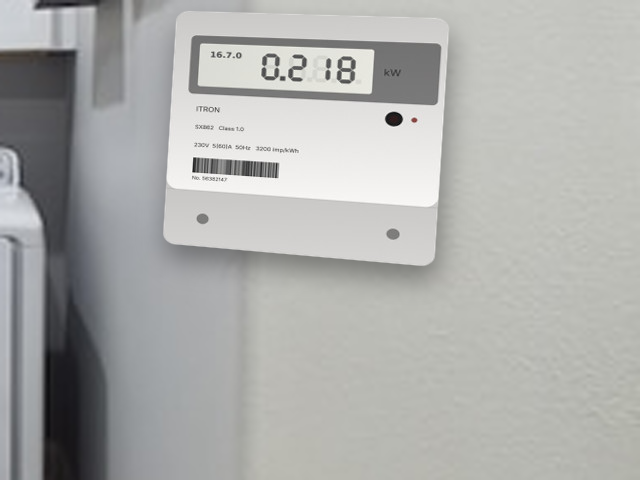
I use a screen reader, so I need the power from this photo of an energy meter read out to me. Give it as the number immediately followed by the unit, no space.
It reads 0.218kW
